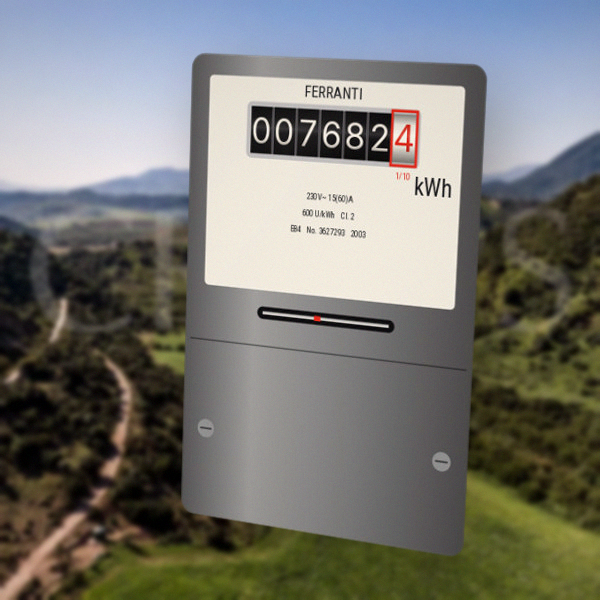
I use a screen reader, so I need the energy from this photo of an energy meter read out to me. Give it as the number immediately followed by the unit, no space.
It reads 7682.4kWh
